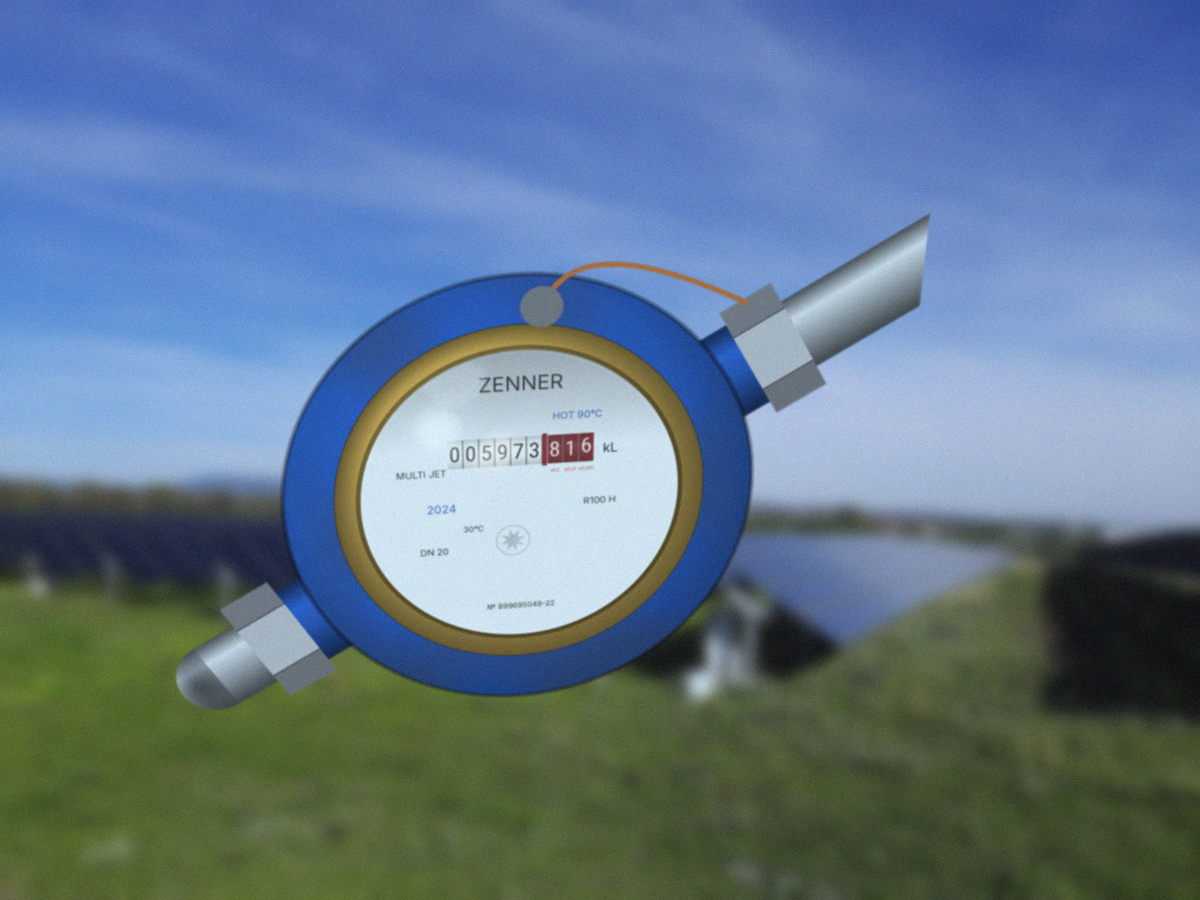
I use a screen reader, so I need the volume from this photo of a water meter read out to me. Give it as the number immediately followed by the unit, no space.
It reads 5973.816kL
